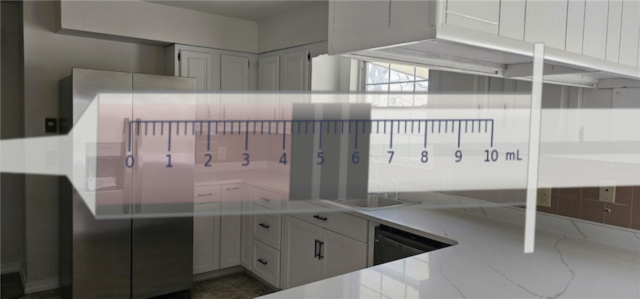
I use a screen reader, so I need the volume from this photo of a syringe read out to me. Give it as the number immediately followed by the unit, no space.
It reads 4.2mL
